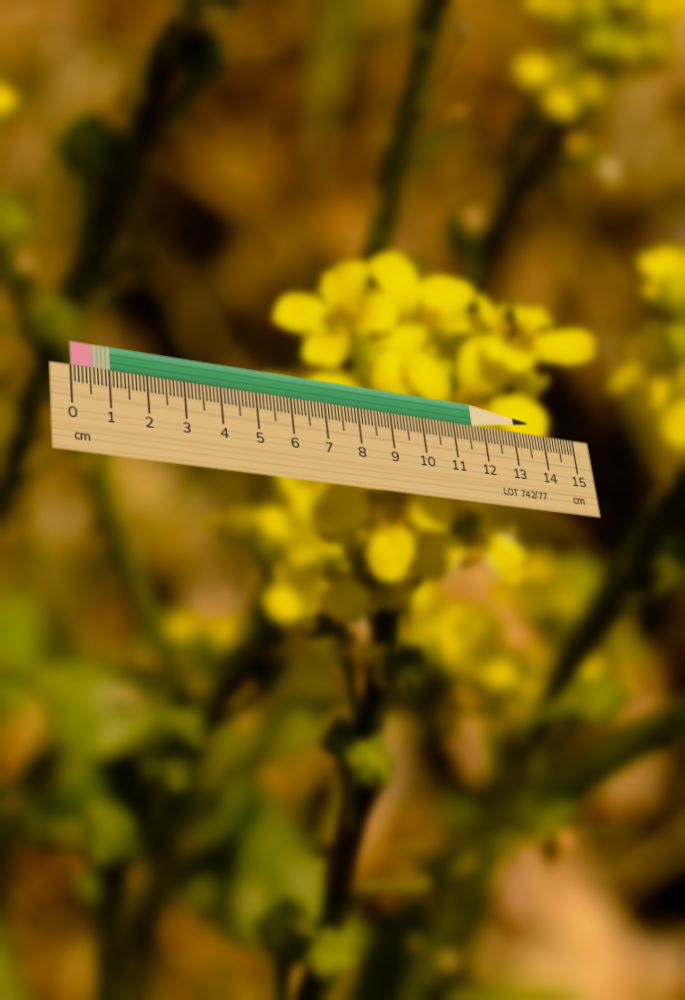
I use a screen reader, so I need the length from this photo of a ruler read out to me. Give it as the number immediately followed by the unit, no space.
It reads 13.5cm
